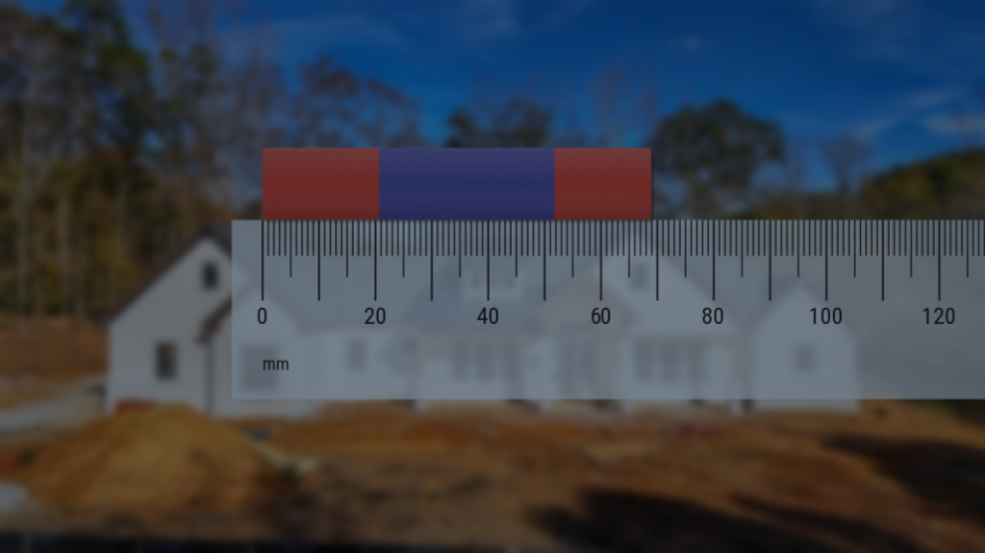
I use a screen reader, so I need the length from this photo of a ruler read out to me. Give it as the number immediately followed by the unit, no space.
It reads 69mm
